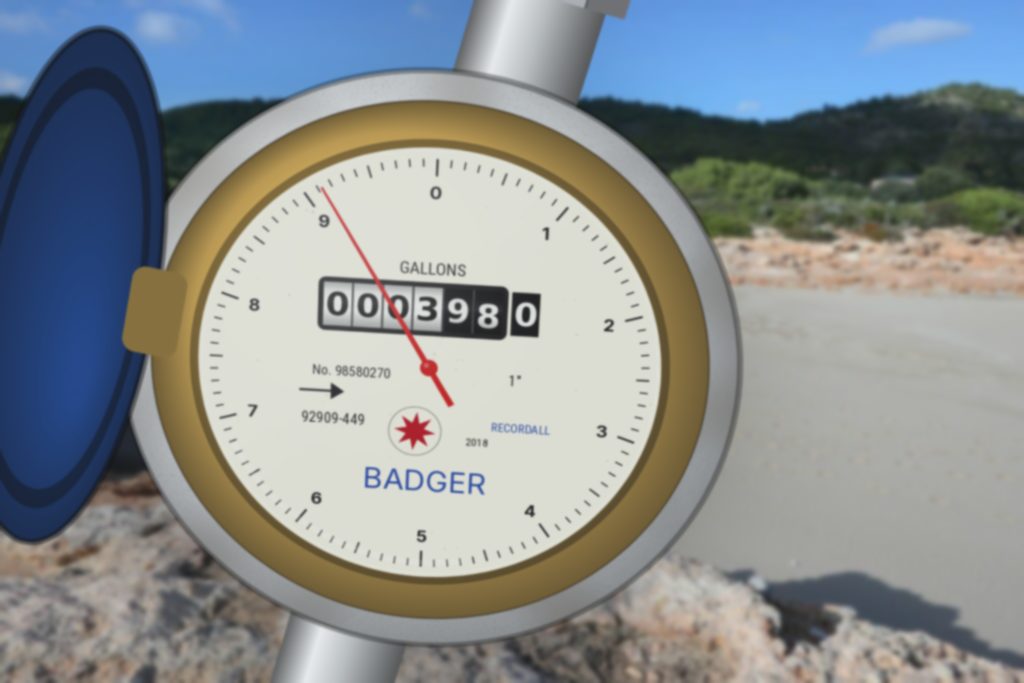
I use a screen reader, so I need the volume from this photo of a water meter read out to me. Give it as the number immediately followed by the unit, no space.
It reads 3979.1gal
